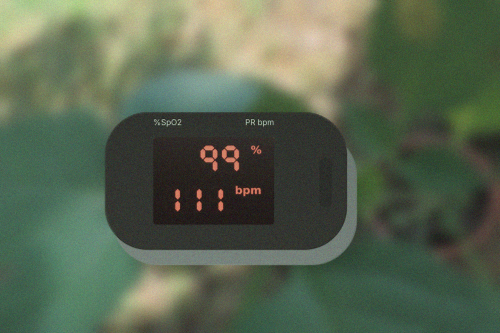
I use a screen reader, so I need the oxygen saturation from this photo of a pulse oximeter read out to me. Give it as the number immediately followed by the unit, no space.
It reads 99%
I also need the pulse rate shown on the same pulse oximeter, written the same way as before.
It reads 111bpm
